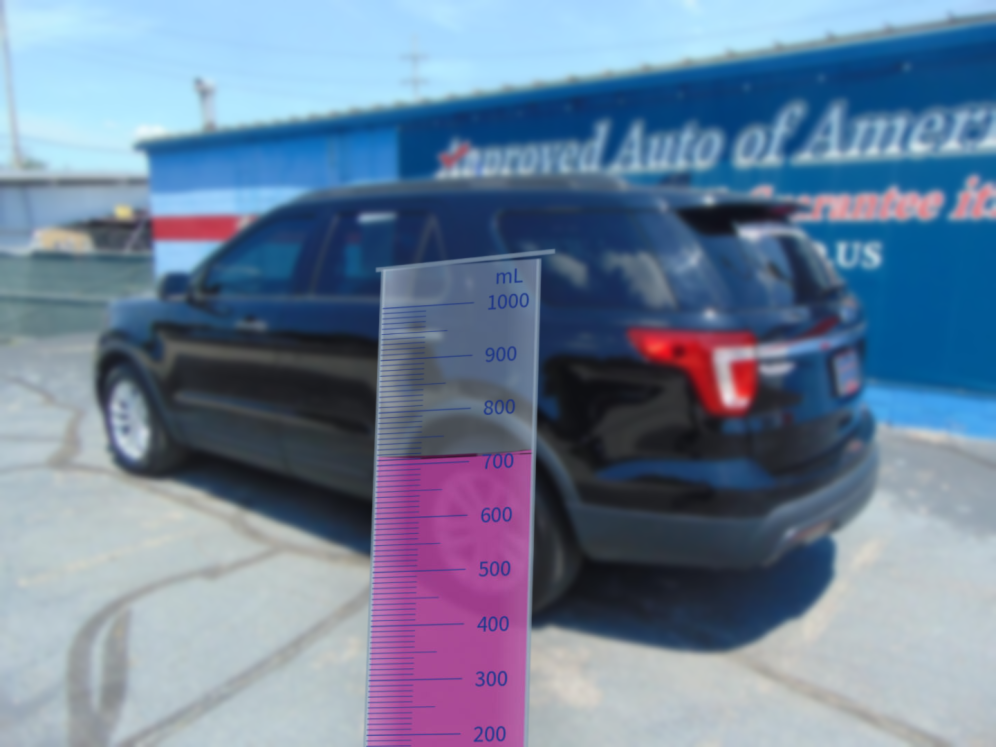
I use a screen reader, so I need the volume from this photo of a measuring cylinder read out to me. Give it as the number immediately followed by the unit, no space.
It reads 710mL
